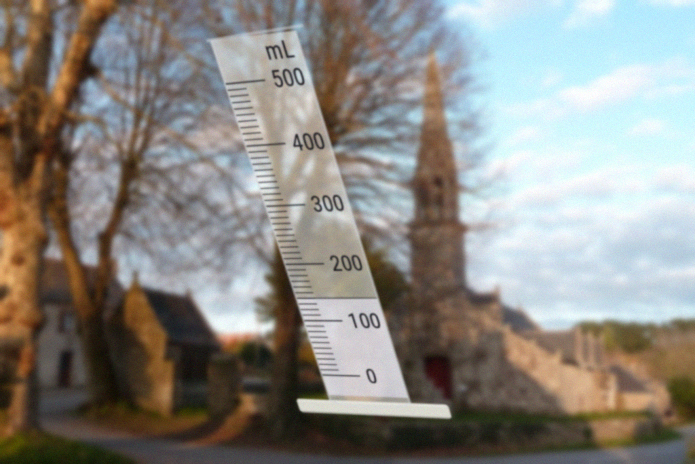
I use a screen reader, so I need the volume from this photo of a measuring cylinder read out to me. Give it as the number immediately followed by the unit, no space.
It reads 140mL
